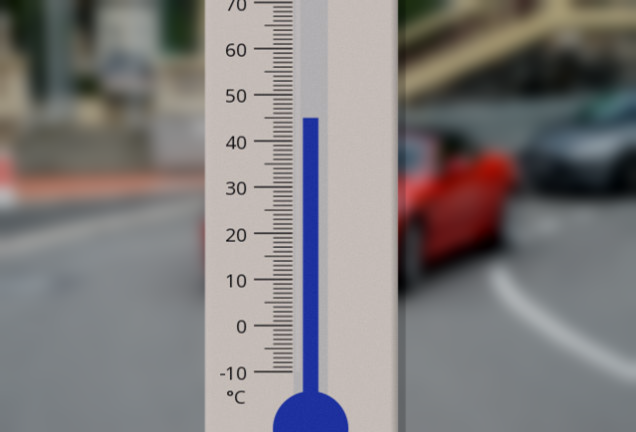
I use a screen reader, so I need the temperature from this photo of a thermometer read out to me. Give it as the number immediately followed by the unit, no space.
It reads 45°C
